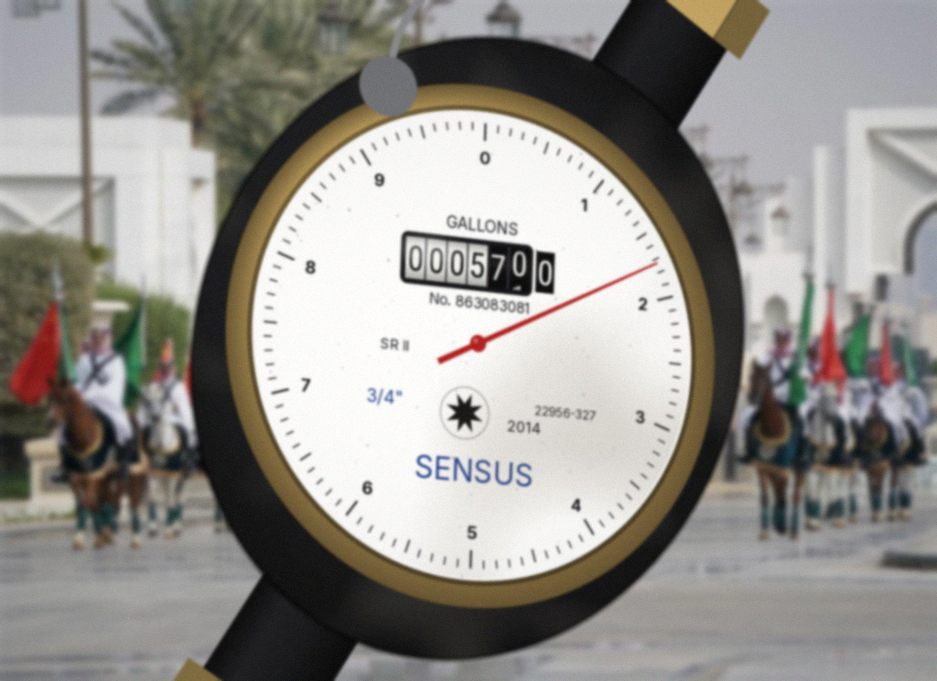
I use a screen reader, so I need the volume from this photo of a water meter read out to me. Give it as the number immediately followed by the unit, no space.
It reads 5701.7gal
